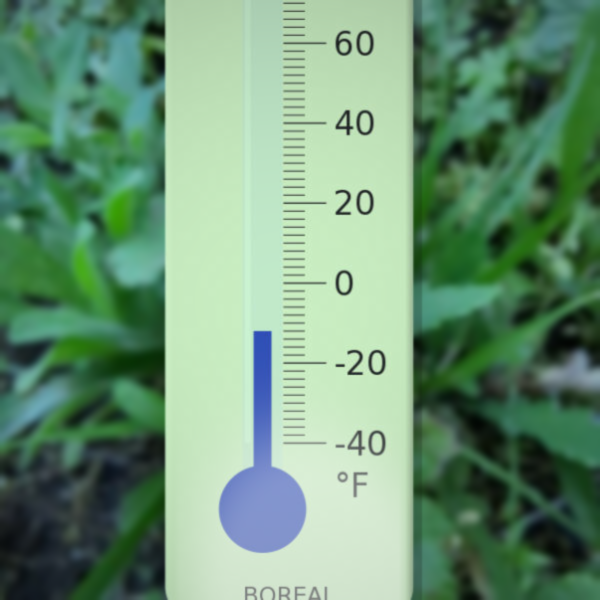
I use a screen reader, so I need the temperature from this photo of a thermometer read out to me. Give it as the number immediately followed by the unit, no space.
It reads -12°F
